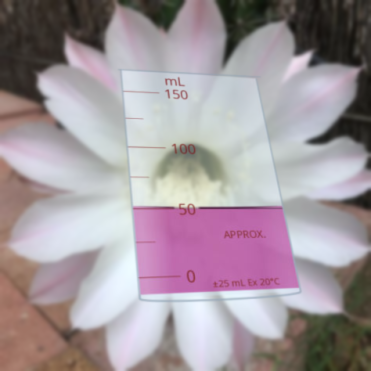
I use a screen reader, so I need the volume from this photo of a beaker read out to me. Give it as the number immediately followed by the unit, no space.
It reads 50mL
